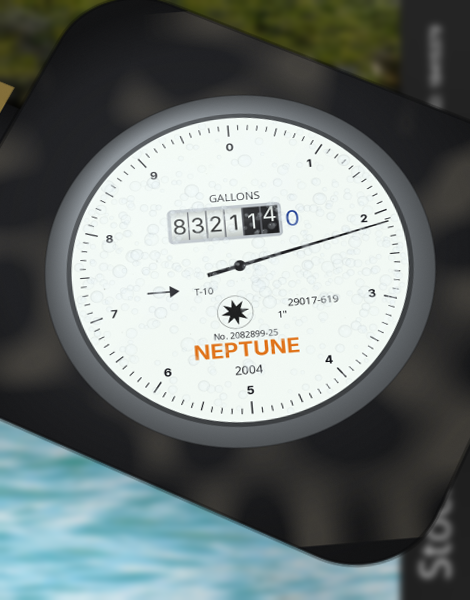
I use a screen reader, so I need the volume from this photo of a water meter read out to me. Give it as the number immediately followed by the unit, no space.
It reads 8321142.1gal
